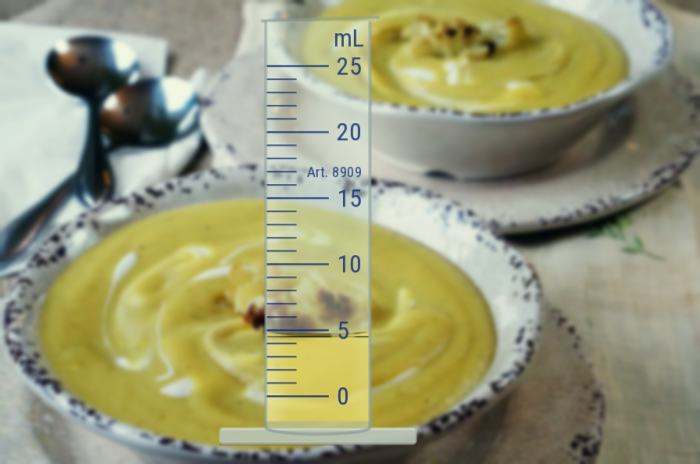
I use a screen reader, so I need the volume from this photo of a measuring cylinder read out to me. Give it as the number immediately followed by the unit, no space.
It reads 4.5mL
